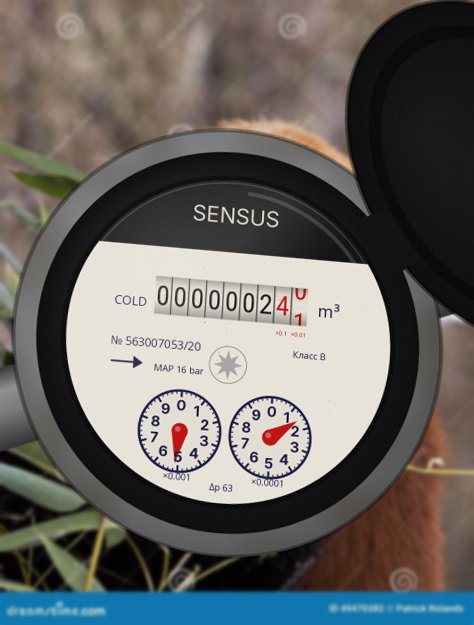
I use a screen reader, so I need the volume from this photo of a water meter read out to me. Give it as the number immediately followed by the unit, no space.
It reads 2.4051m³
